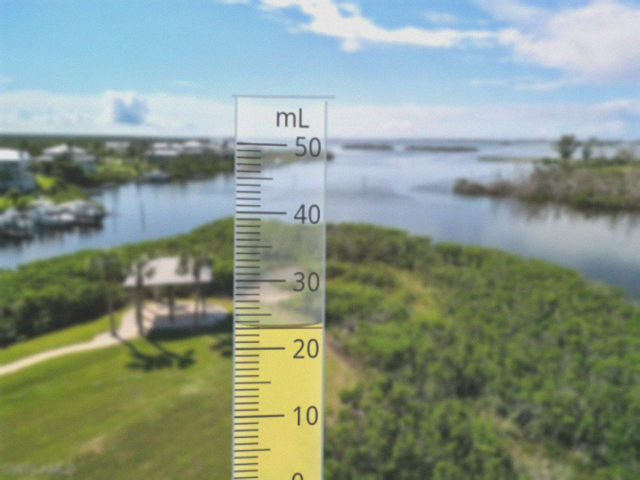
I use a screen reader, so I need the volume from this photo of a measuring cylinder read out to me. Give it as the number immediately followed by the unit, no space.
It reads 23mL
